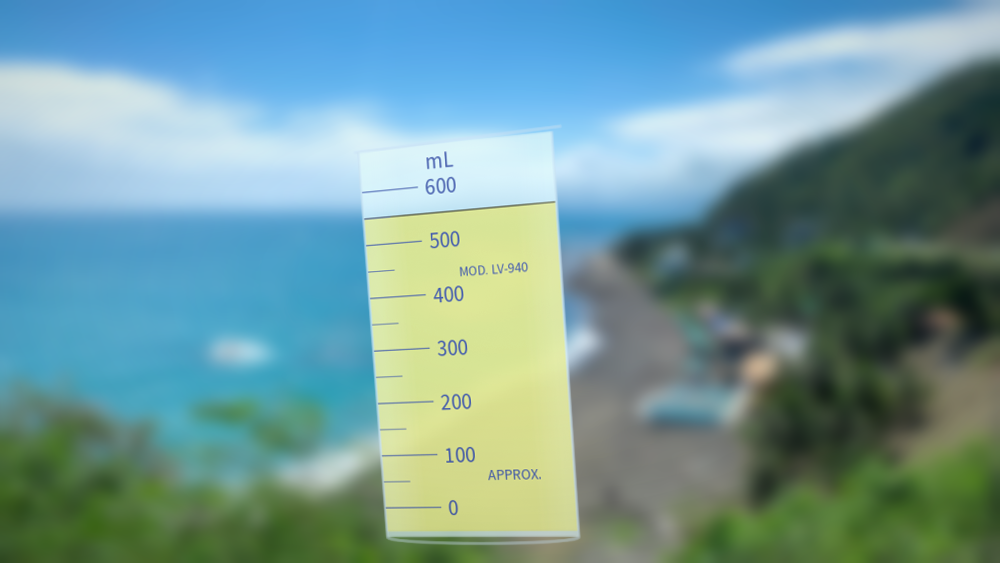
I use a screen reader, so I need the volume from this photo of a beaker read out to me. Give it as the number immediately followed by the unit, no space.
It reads 550mL
